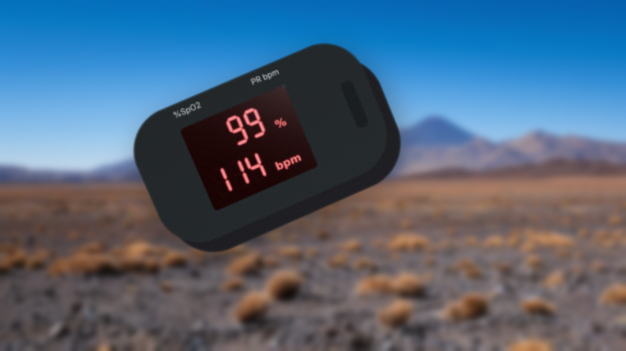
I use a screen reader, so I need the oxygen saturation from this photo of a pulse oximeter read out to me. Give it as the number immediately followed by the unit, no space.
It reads 99%
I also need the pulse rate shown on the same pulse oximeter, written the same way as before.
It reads 114bpm
